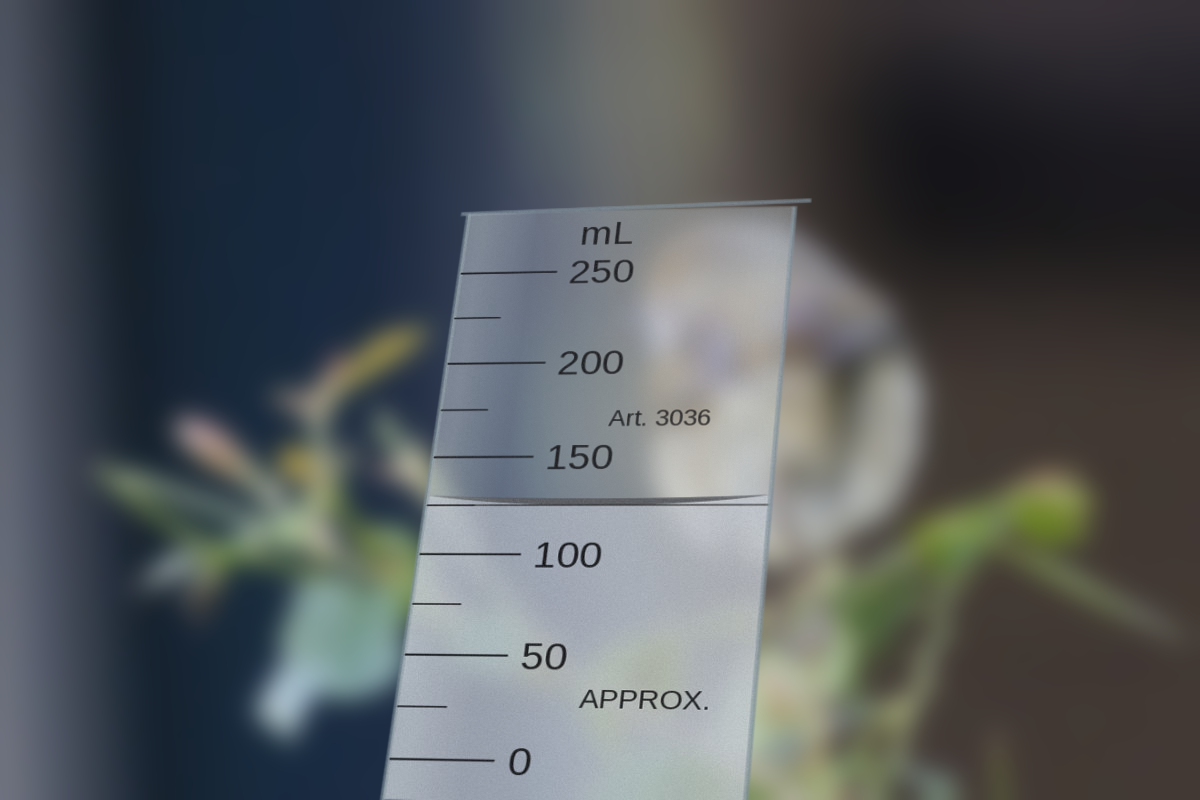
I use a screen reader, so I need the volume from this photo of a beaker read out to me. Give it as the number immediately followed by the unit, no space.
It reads 125mL
